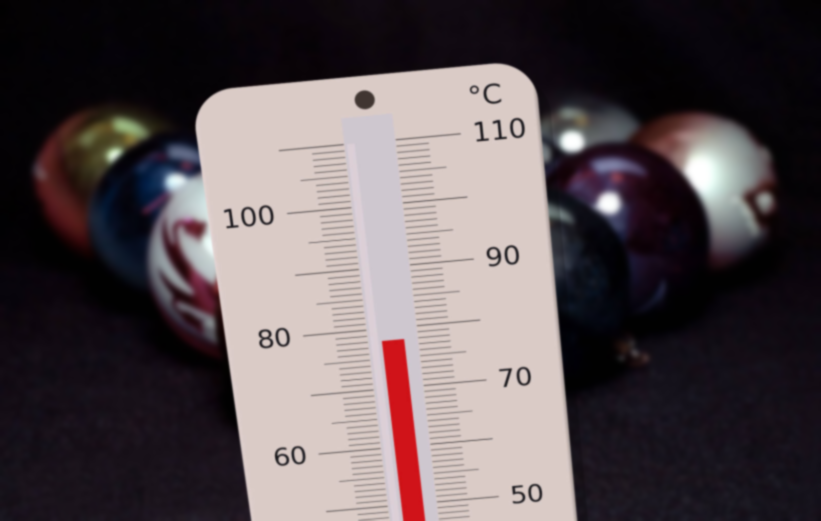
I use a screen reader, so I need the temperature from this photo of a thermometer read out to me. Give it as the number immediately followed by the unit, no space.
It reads 78°C
